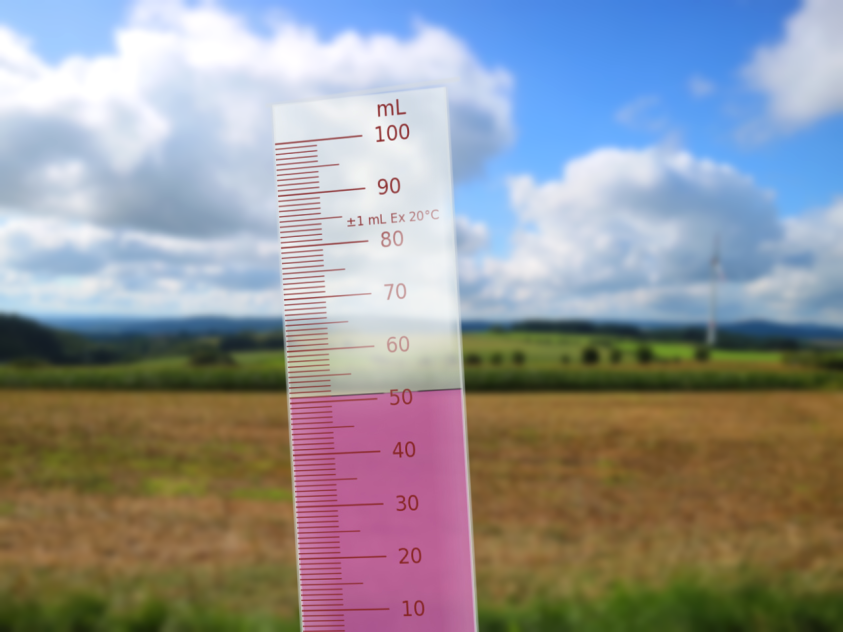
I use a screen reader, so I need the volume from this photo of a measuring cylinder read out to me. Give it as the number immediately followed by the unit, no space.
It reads 51mL
